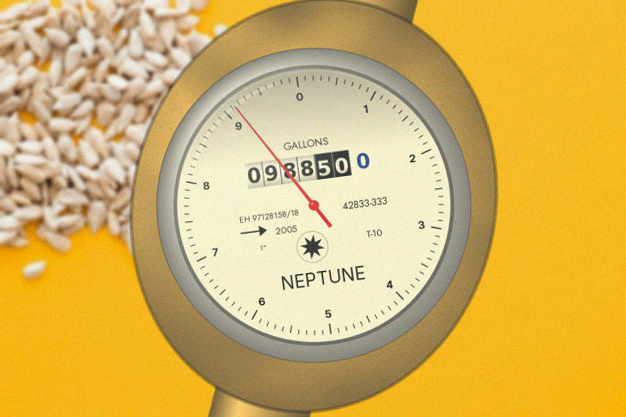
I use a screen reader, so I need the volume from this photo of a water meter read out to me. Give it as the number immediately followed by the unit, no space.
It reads 988499.1gal
